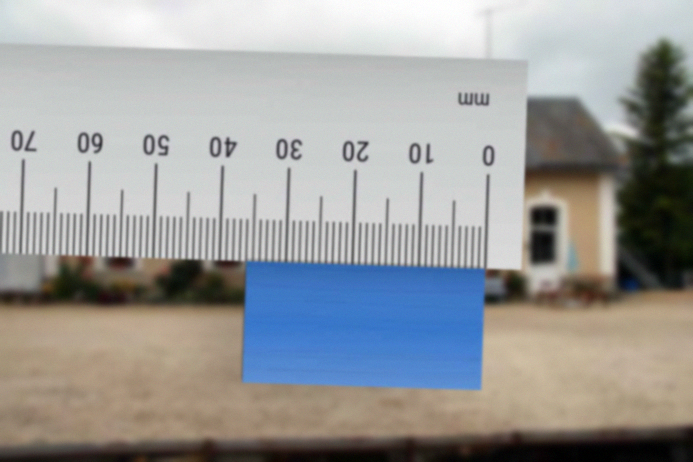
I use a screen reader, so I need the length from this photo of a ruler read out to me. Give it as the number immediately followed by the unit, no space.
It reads 36mm
